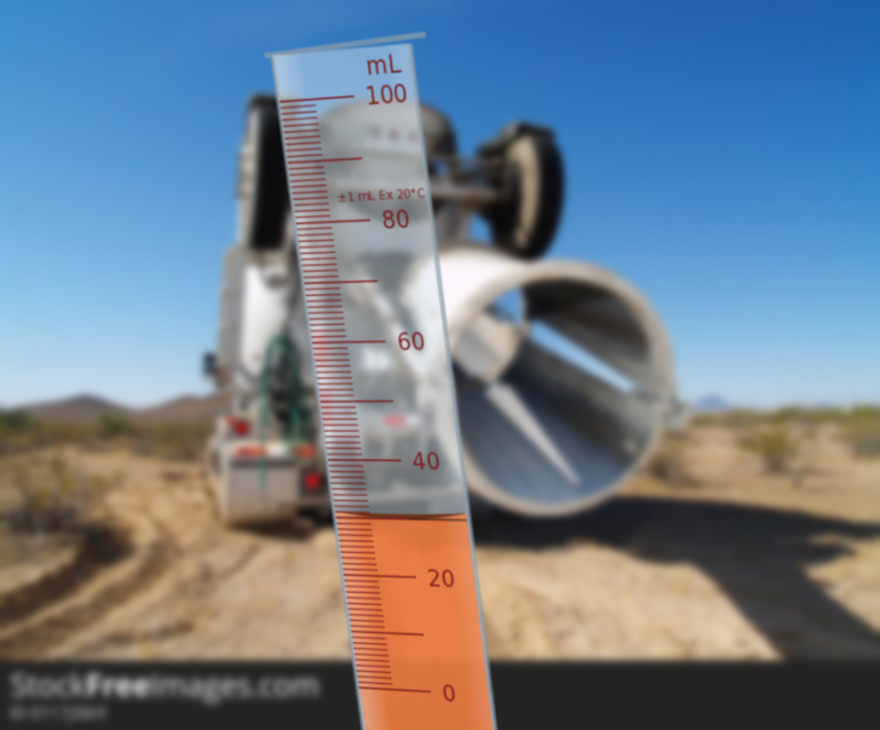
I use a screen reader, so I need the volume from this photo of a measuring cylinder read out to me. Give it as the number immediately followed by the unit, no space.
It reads 30mL
